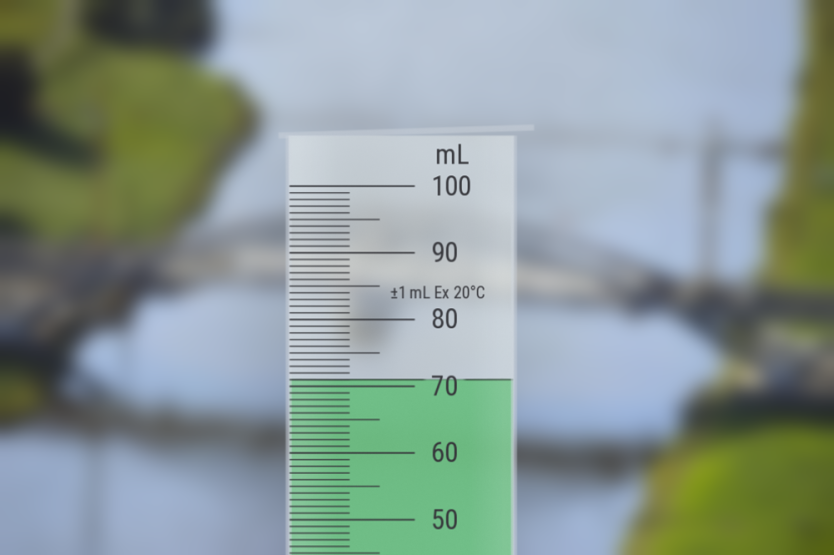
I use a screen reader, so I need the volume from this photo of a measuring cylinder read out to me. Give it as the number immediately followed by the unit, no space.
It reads 71mL
